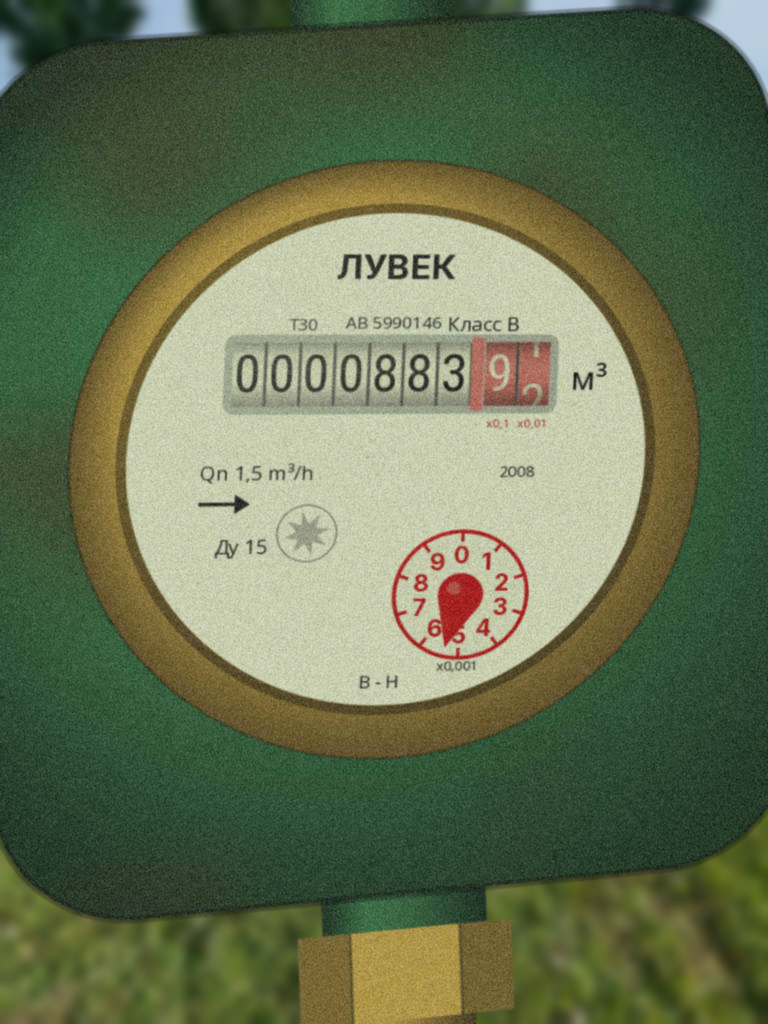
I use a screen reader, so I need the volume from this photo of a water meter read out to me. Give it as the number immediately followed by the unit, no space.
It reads 883.915m³
